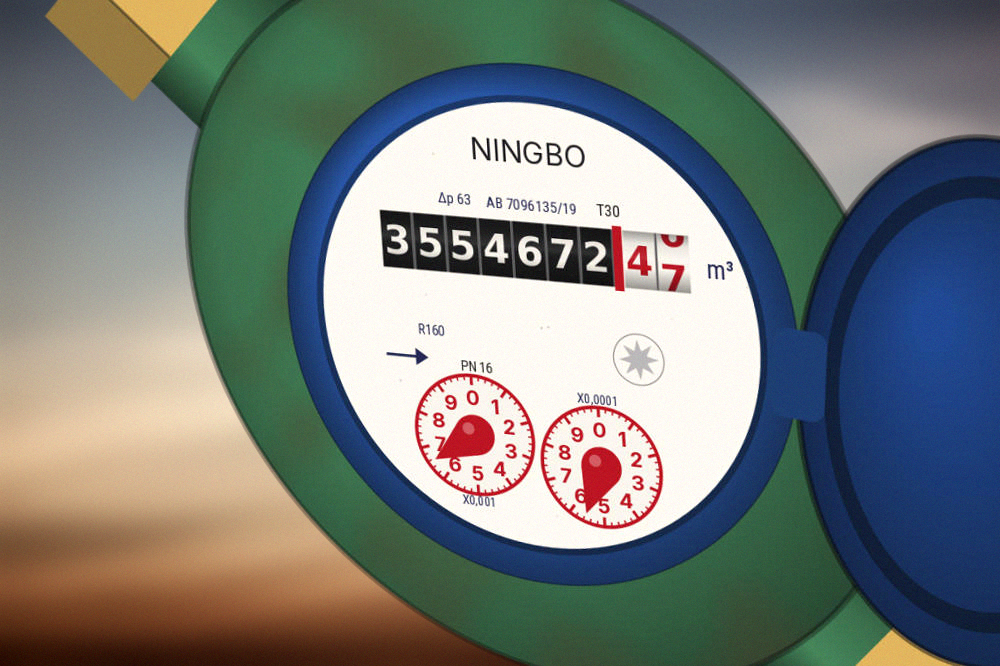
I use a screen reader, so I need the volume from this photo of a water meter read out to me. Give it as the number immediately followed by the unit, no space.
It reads 3554672.4665m³
